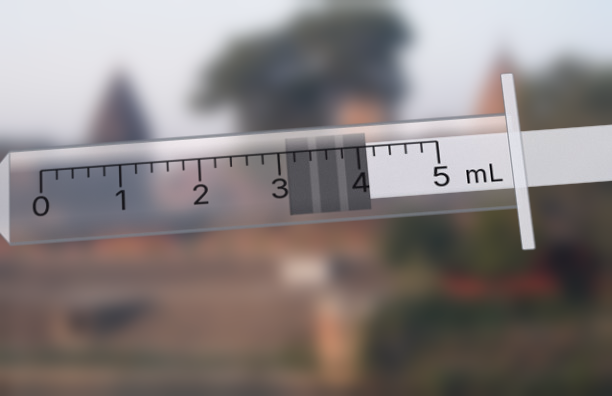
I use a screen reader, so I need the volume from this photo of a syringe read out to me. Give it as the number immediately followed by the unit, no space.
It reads 3.1mL
